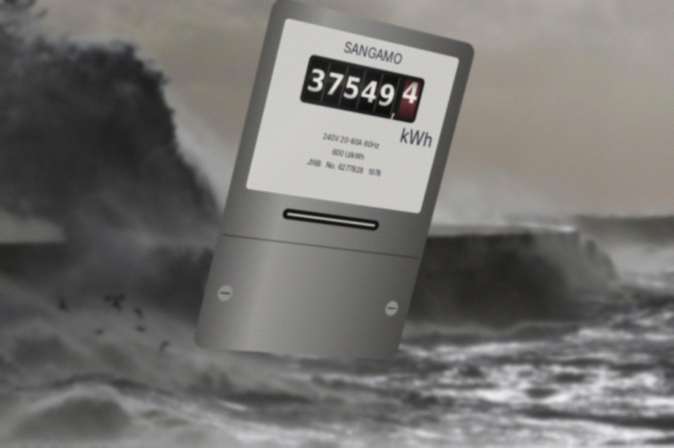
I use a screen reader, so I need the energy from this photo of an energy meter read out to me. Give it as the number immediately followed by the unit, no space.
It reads 37549.4kWh
